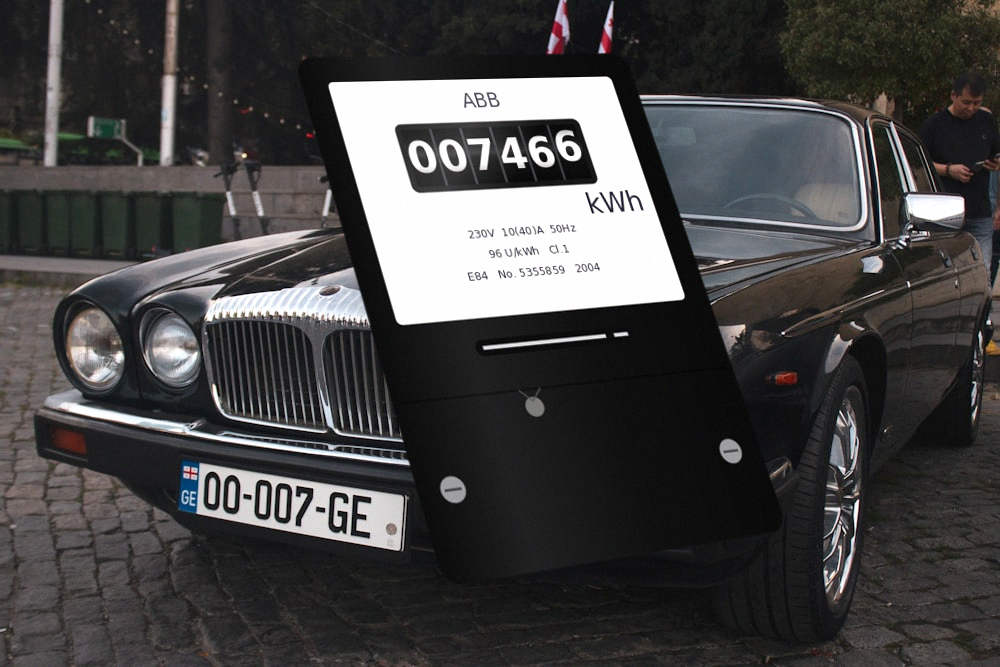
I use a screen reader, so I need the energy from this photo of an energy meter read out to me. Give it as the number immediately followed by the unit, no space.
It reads 7466kWh
